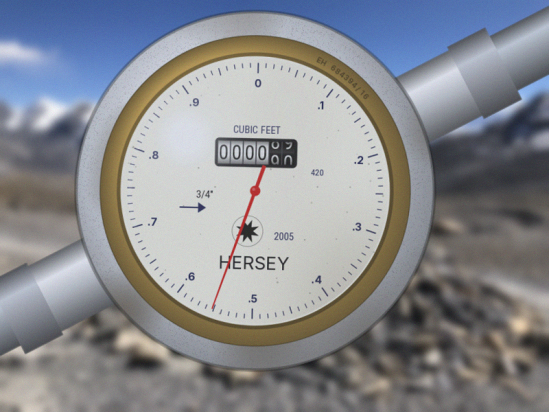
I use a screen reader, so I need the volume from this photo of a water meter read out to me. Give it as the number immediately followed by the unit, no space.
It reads 89.55ft³
